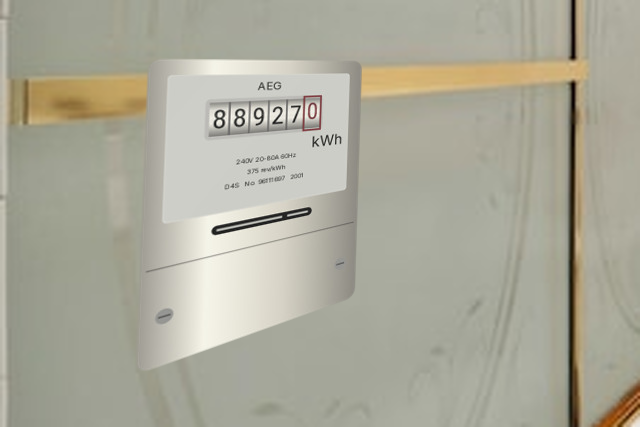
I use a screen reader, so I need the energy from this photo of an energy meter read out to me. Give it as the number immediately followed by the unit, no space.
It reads 88927.0kWh
